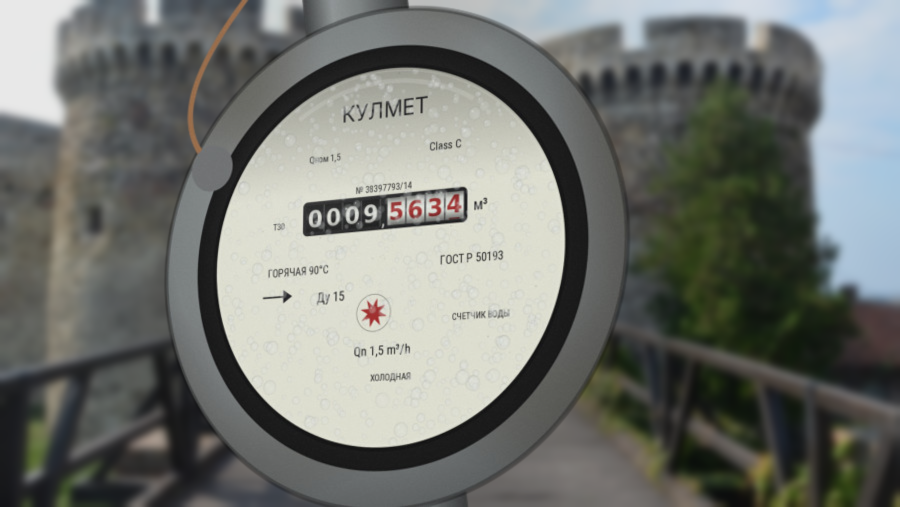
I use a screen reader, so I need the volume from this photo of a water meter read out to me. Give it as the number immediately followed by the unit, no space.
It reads 9.5634m³
